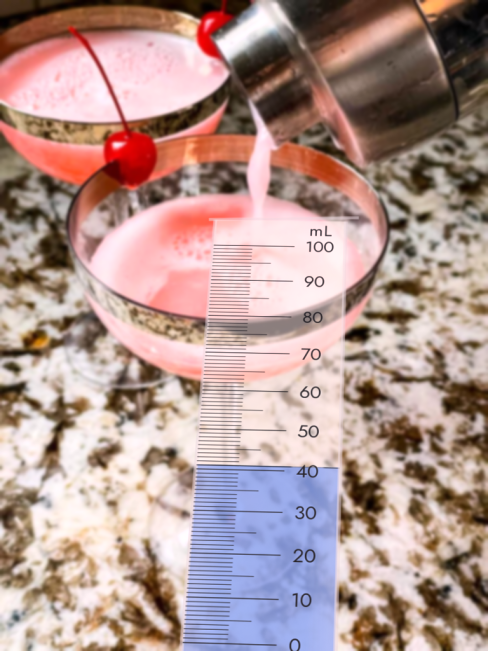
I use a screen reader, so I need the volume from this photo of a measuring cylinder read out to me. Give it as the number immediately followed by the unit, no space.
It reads 41mL
